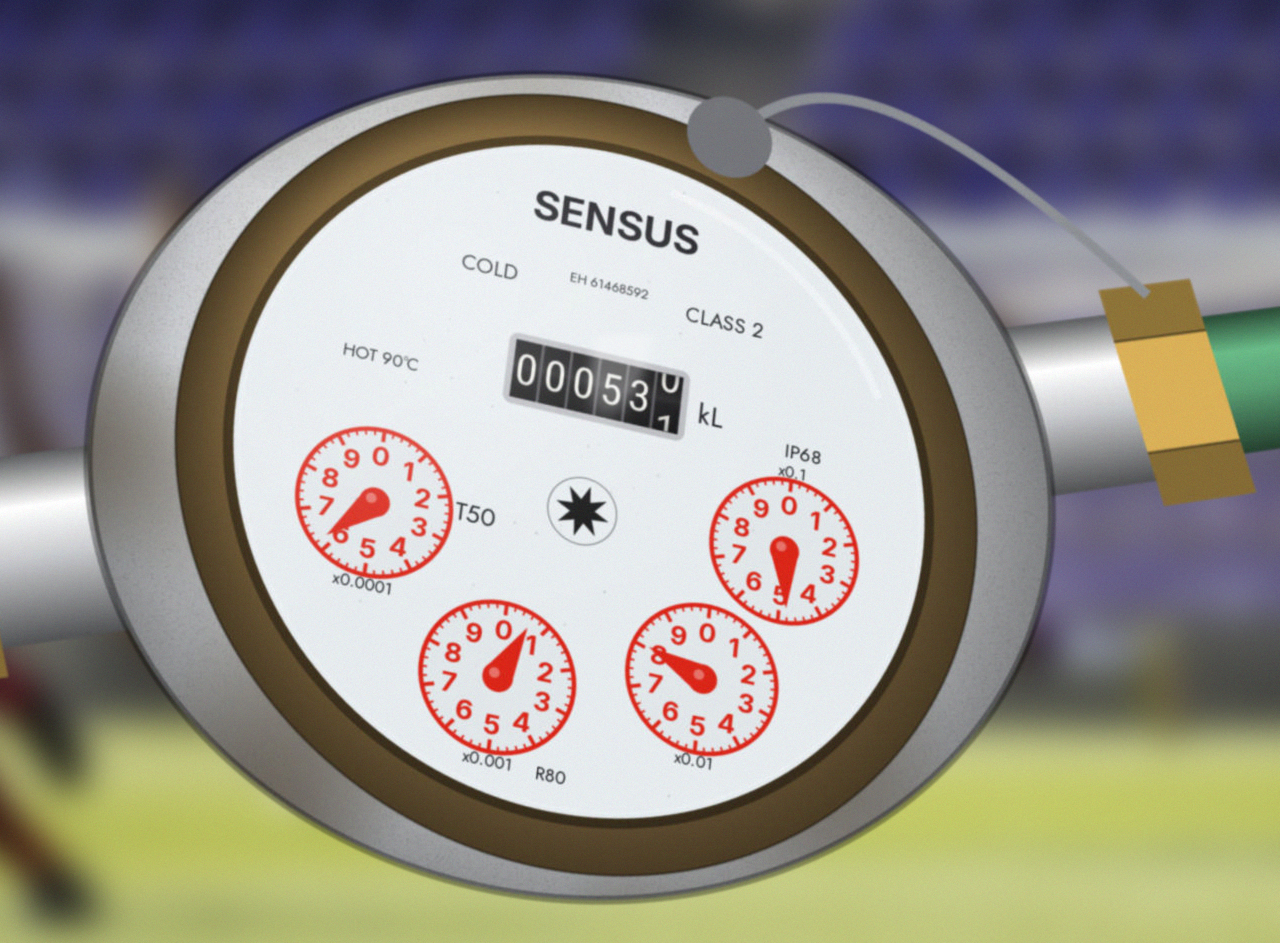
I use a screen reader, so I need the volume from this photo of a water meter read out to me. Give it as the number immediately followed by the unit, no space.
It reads 530.4806kL
